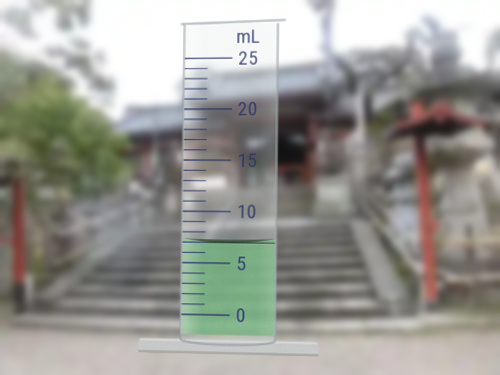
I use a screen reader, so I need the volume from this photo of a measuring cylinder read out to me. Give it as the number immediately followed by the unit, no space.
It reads 7mL
